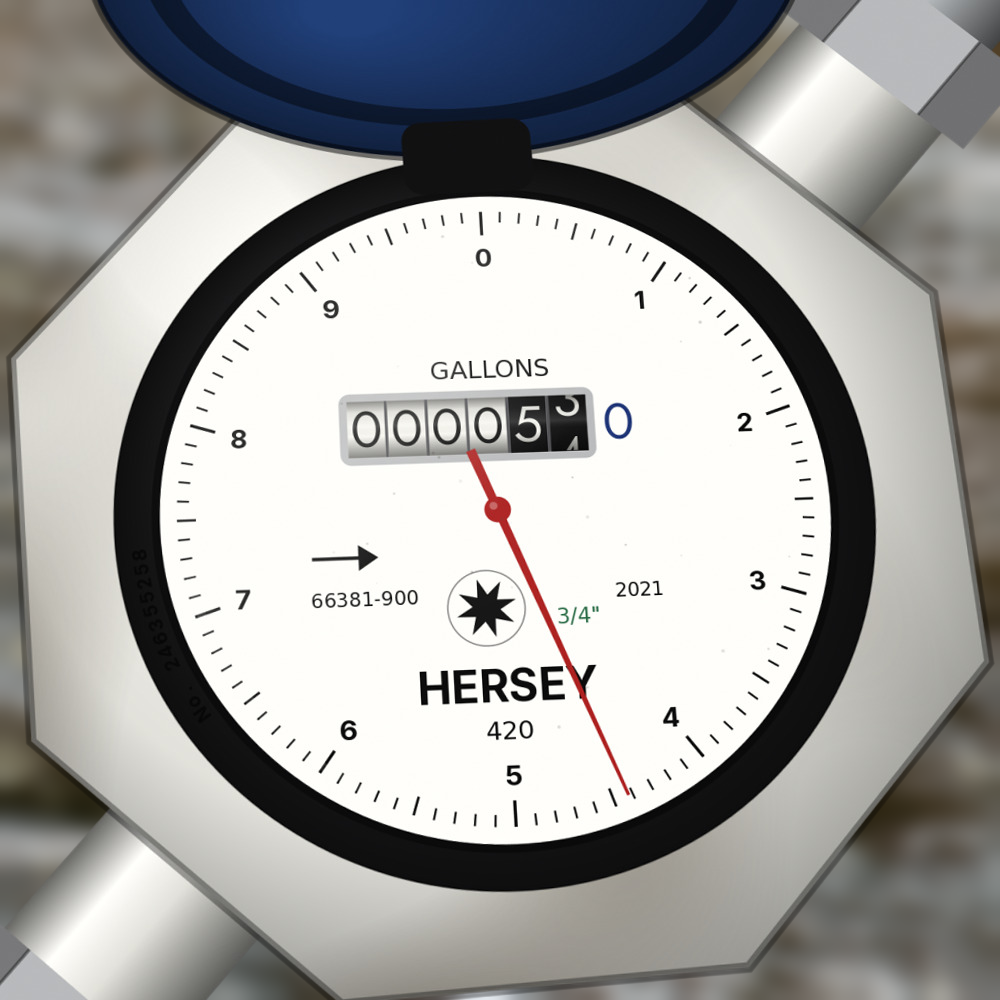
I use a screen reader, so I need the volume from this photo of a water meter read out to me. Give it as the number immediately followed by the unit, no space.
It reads 534.4gal
